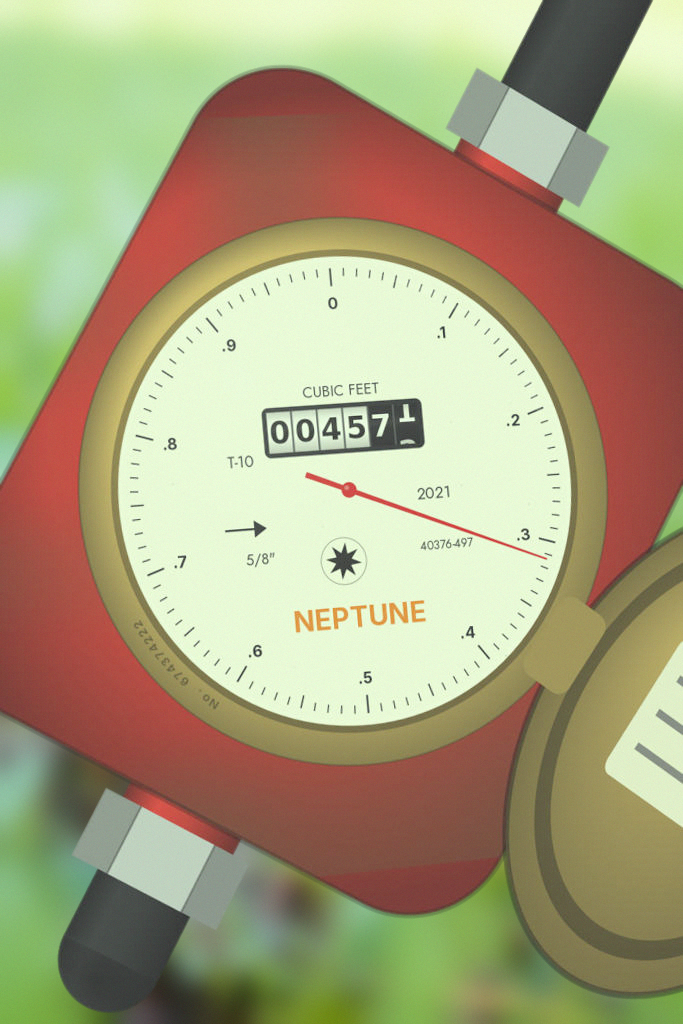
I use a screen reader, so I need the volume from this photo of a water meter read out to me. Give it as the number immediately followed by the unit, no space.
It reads 4571.31ft³
